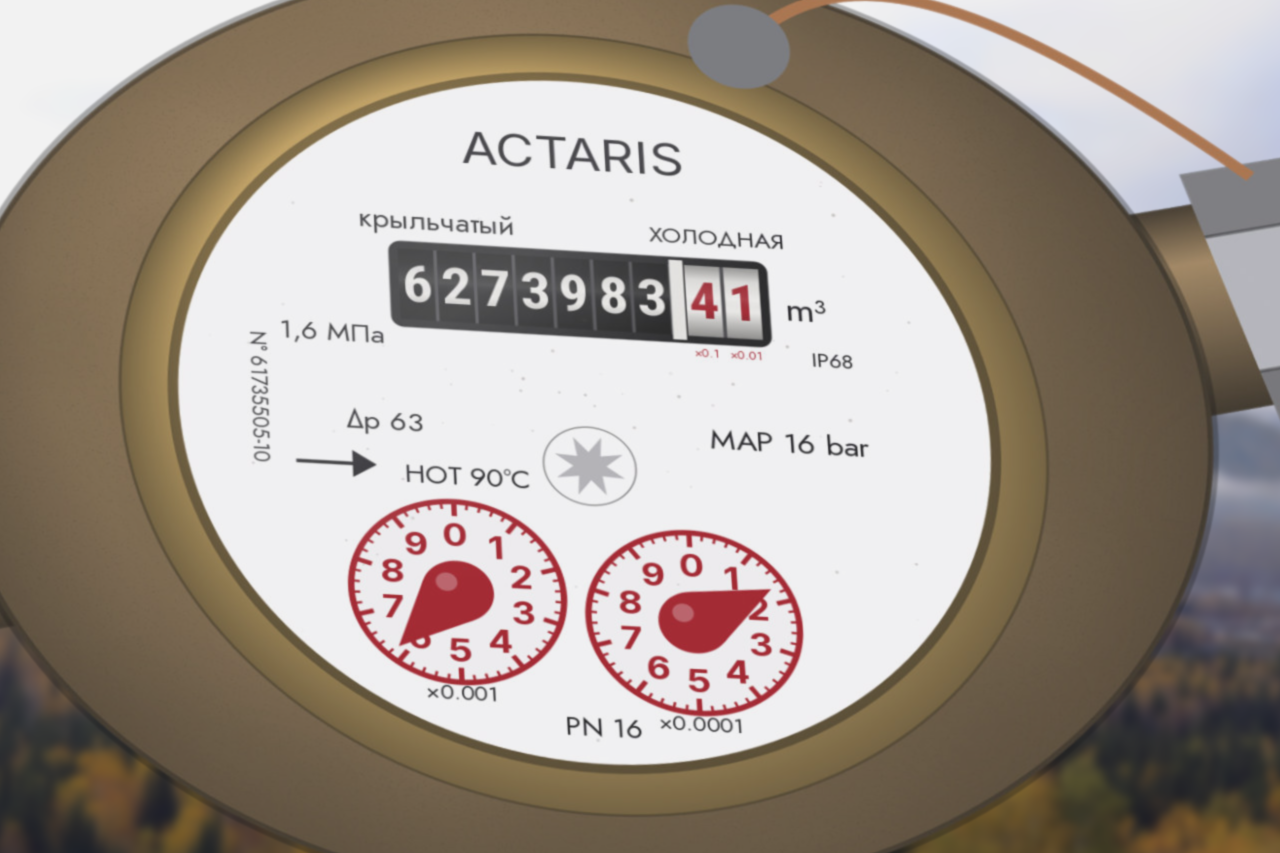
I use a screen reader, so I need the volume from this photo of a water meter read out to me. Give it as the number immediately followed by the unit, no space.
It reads 6273983.4161m³
